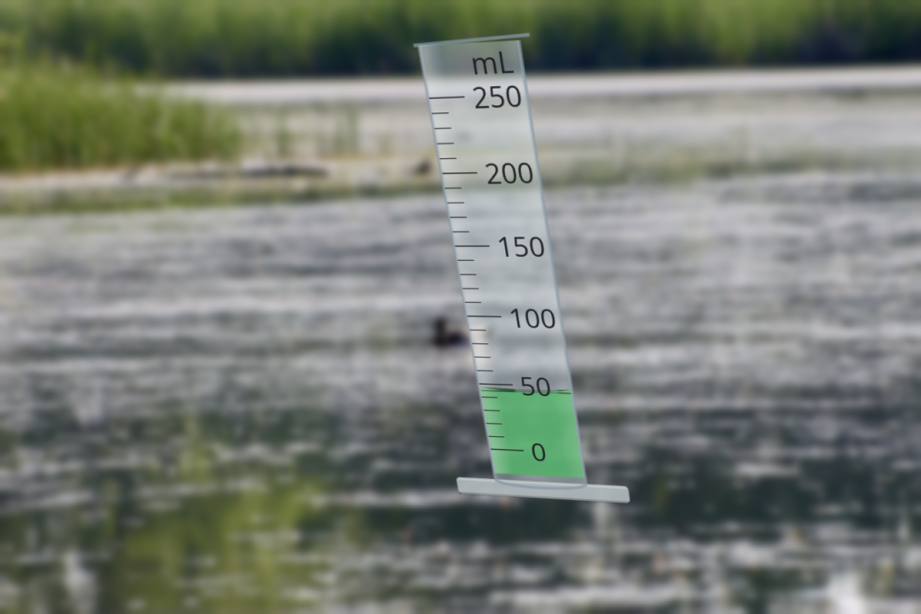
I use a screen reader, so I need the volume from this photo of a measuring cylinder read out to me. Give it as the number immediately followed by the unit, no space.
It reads 45mL
